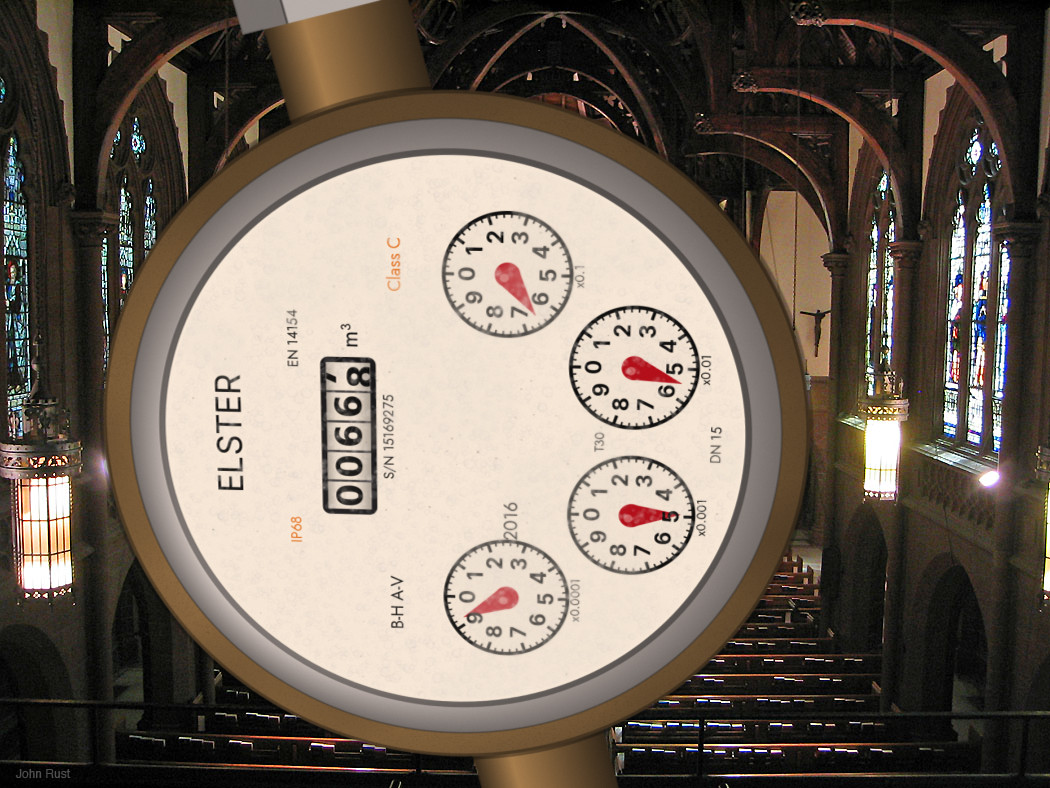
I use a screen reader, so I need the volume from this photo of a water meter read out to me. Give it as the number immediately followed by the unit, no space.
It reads 667.6549m³
